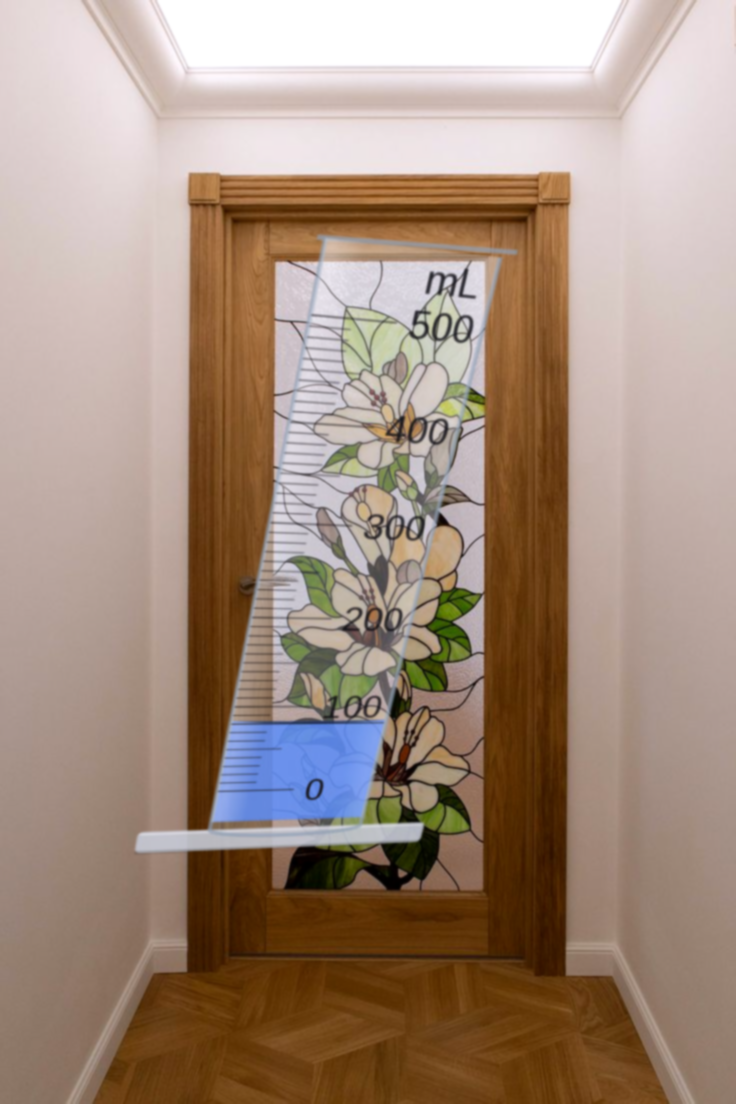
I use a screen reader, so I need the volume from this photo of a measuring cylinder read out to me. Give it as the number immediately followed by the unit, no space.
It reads 80mL
